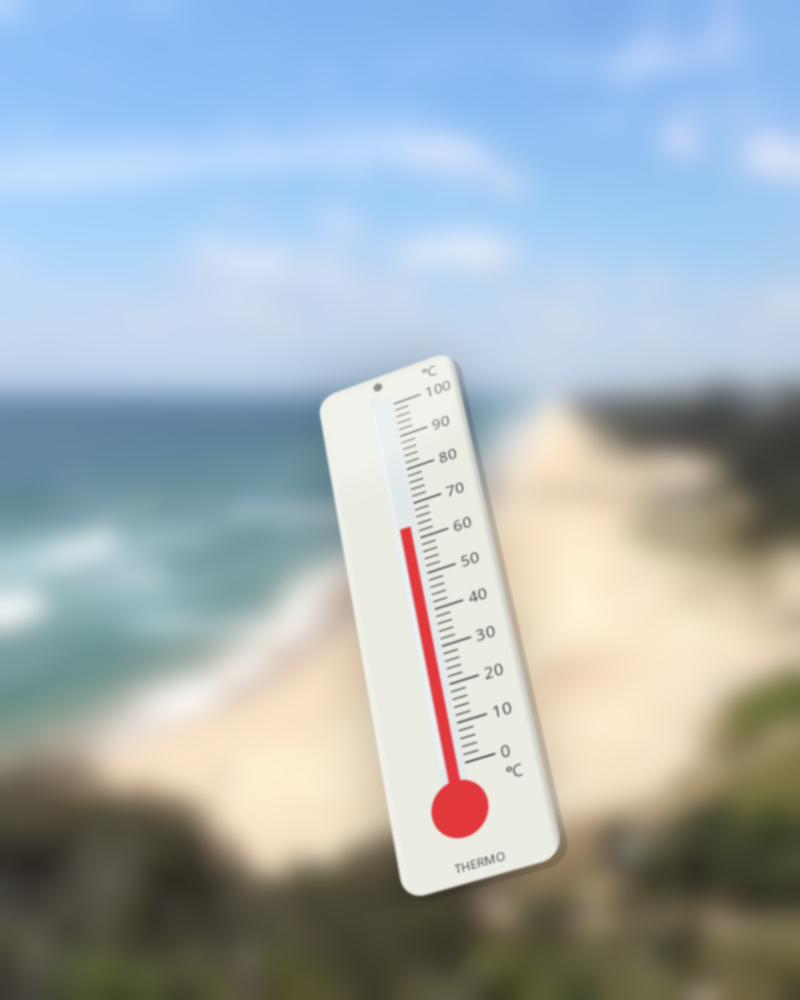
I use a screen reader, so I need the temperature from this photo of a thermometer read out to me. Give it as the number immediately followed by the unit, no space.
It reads 64°C
